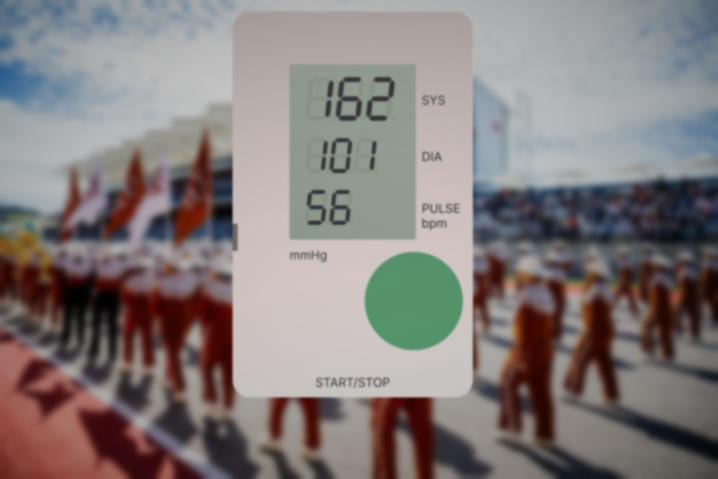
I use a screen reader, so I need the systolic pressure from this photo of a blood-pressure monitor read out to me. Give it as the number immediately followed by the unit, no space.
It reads 162mmHg
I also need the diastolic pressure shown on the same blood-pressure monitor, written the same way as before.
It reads 101mmHg
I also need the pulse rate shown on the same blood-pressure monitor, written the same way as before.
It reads 56bpm
